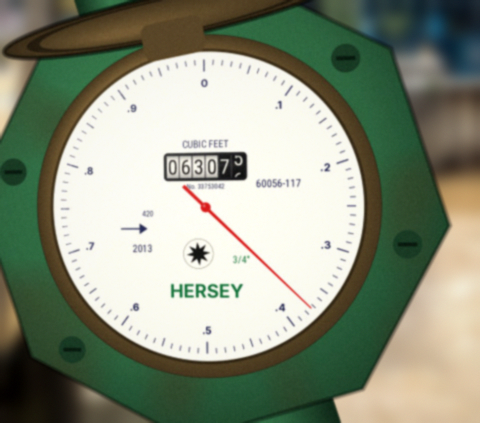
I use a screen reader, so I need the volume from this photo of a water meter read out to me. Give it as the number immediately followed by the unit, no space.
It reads 63075.37ft³
